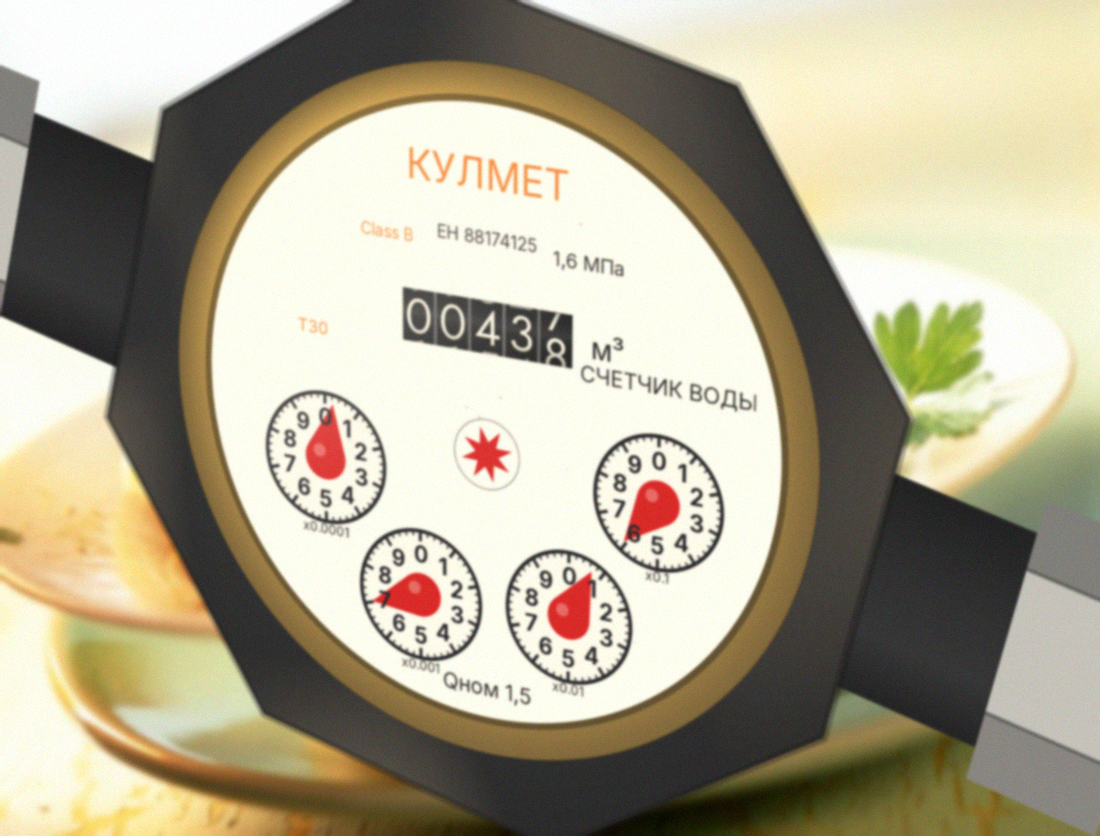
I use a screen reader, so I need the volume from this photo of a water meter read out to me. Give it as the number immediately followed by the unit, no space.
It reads 437.6070m³
